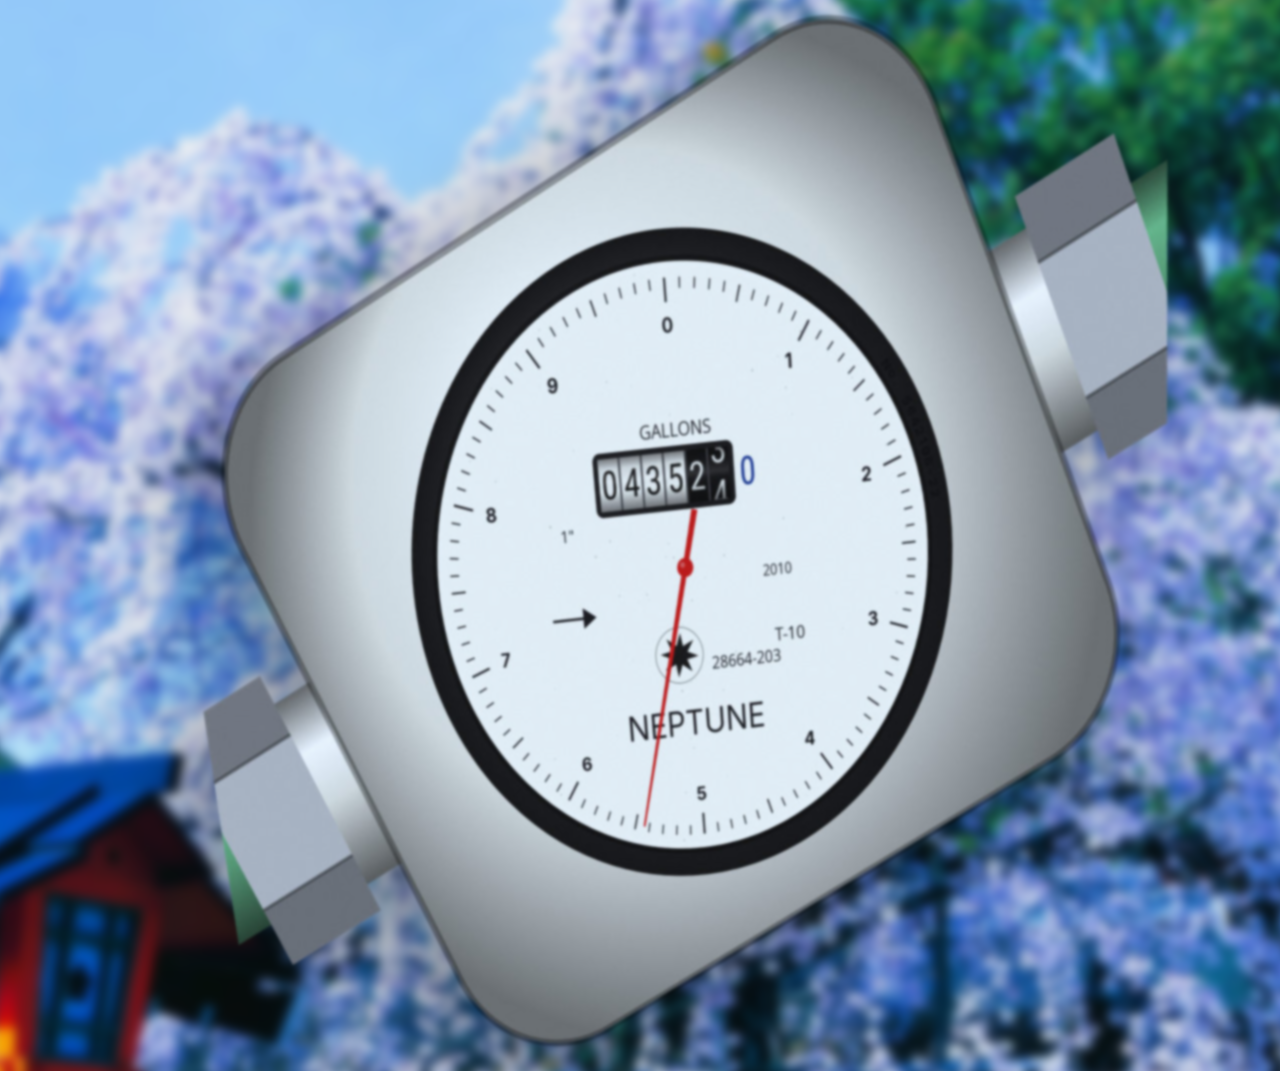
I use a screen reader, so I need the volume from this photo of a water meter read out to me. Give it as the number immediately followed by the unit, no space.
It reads 435235.4gal
